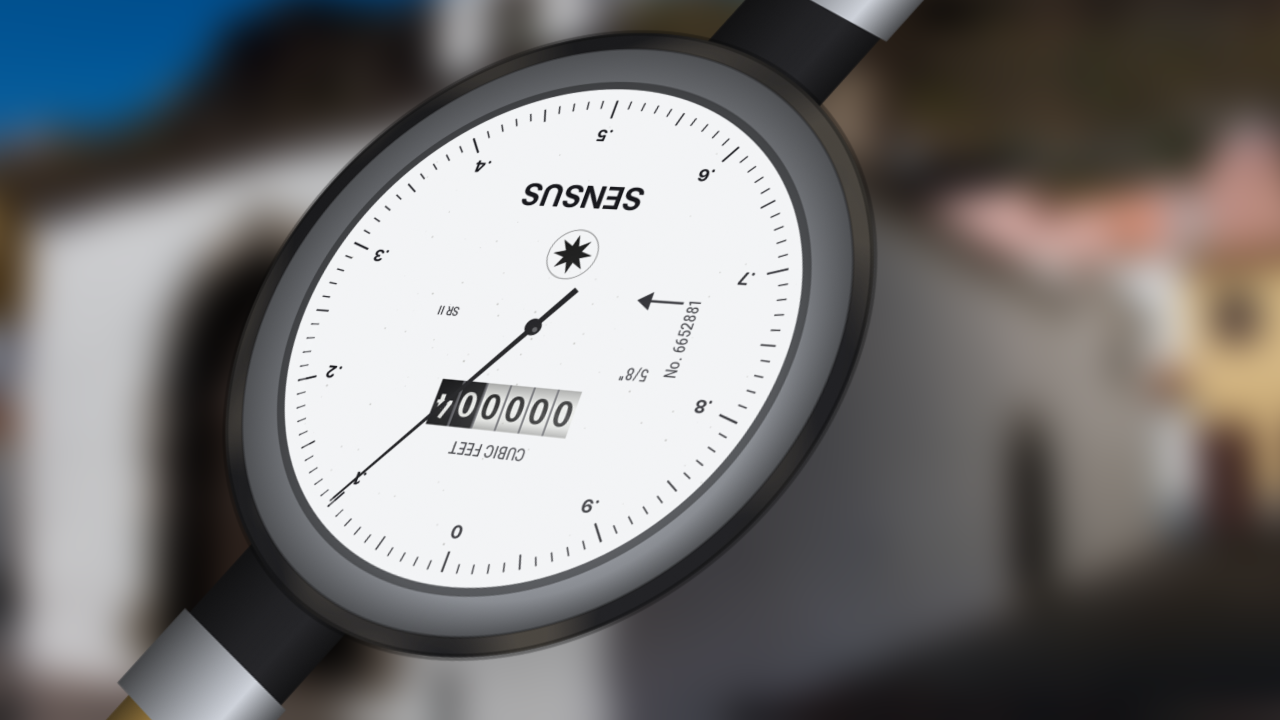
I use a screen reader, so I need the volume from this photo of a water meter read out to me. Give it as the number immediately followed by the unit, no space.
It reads 4.10ft³
